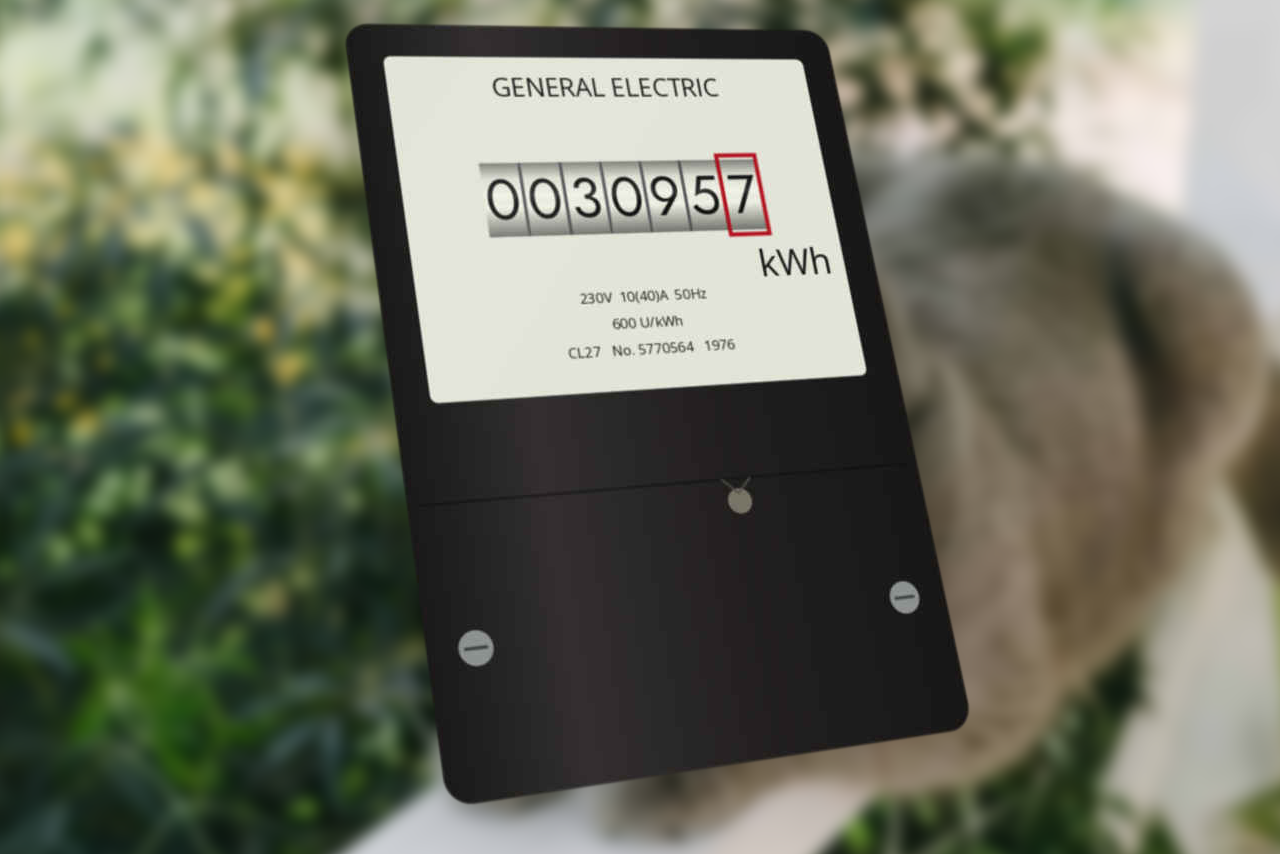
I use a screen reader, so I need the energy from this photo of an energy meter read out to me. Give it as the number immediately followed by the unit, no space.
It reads 3095.7kWh
